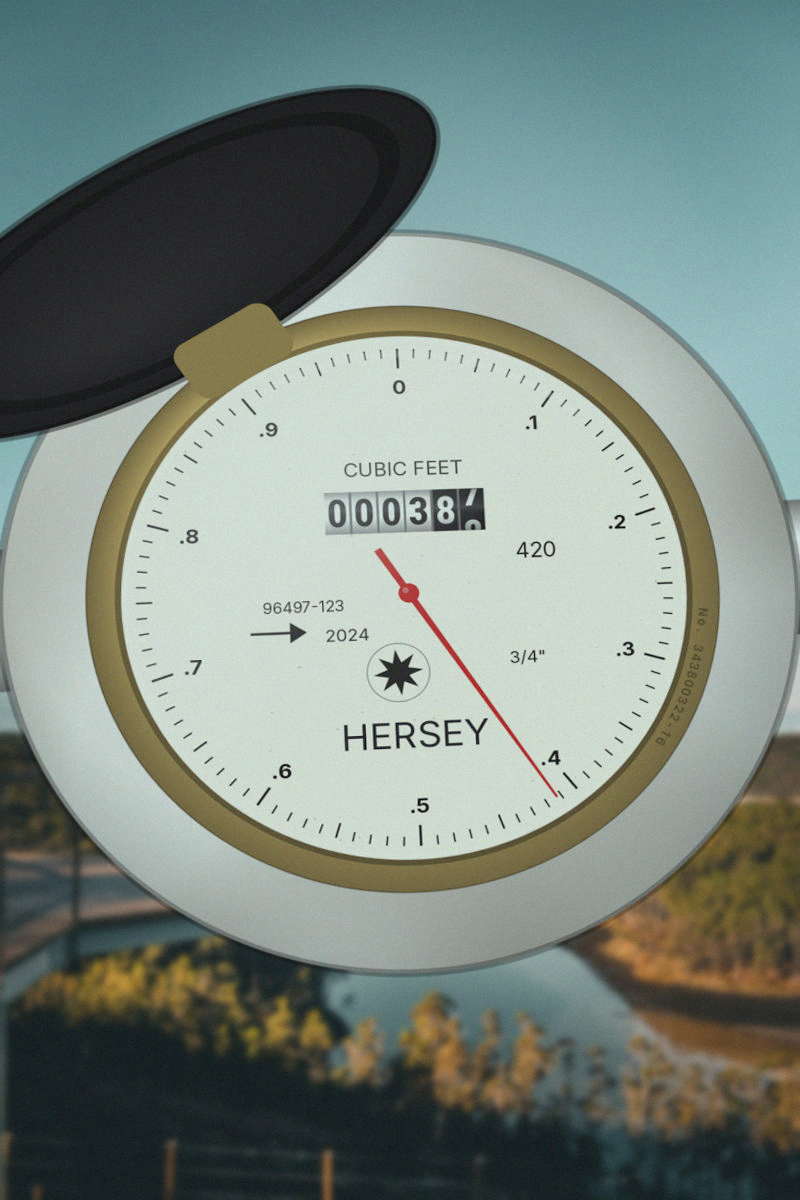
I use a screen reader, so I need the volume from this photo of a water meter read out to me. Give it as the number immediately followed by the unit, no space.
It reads 387.41ft³
